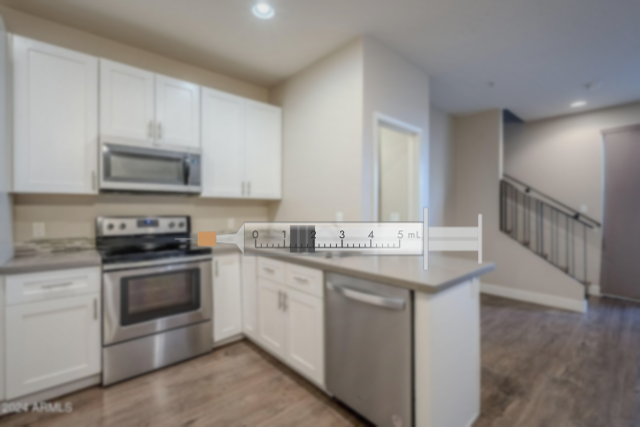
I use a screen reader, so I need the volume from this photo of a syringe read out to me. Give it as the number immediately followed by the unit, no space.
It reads 1.2mL
